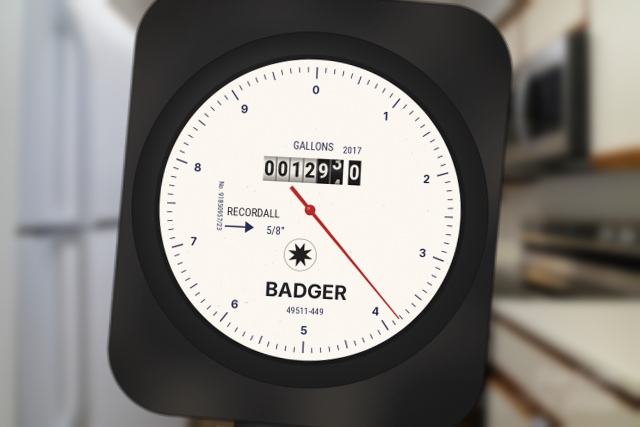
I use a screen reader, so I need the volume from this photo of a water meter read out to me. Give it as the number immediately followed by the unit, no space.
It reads 12933.8gal
